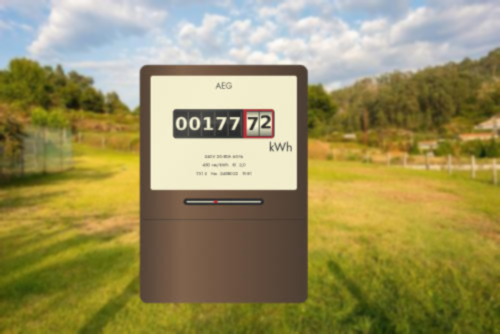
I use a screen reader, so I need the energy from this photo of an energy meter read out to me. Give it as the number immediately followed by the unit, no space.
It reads 177.72kWh
